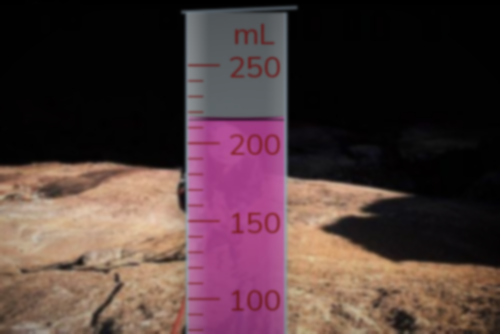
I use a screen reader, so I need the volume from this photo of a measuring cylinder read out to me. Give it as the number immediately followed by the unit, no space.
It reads 215mL
